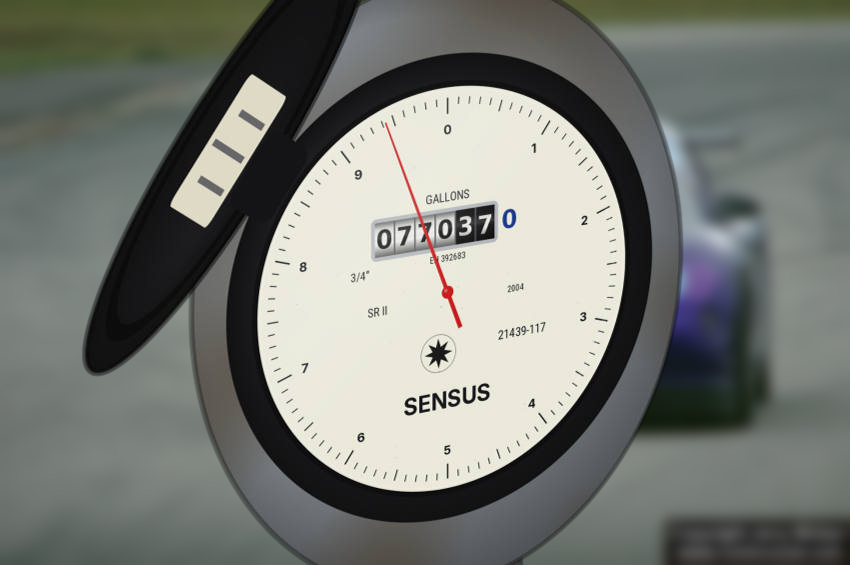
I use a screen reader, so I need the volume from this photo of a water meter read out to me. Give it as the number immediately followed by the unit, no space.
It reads 770369.4gal
